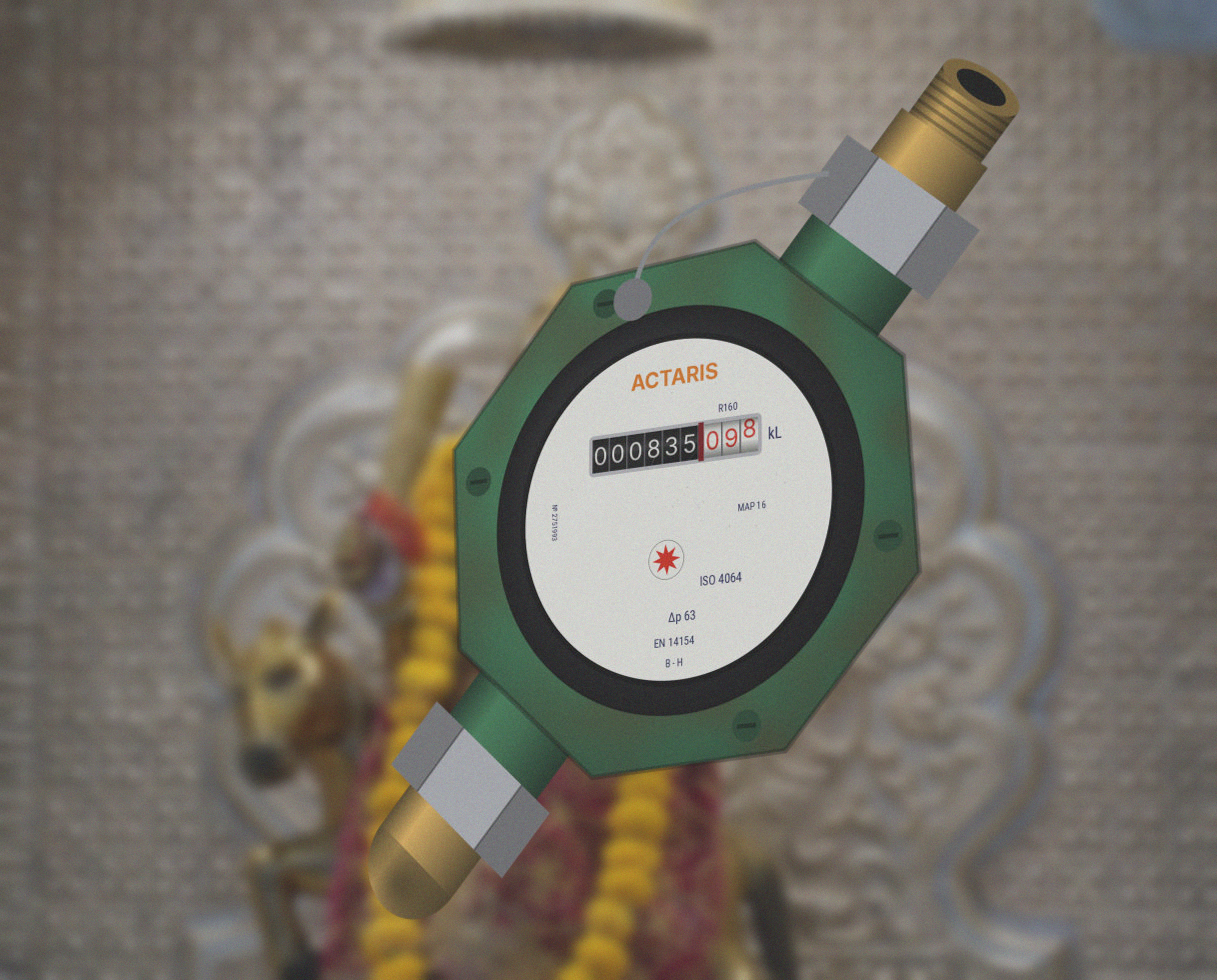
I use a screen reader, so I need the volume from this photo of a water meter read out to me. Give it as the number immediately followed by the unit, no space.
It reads 835.098kL
